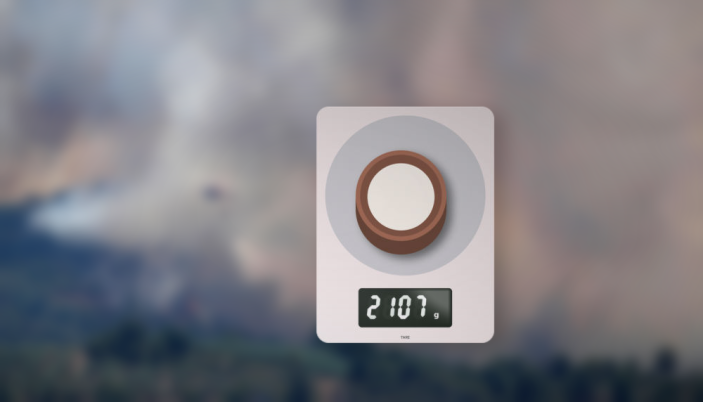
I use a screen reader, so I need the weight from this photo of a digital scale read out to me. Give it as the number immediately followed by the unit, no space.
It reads 2107g
